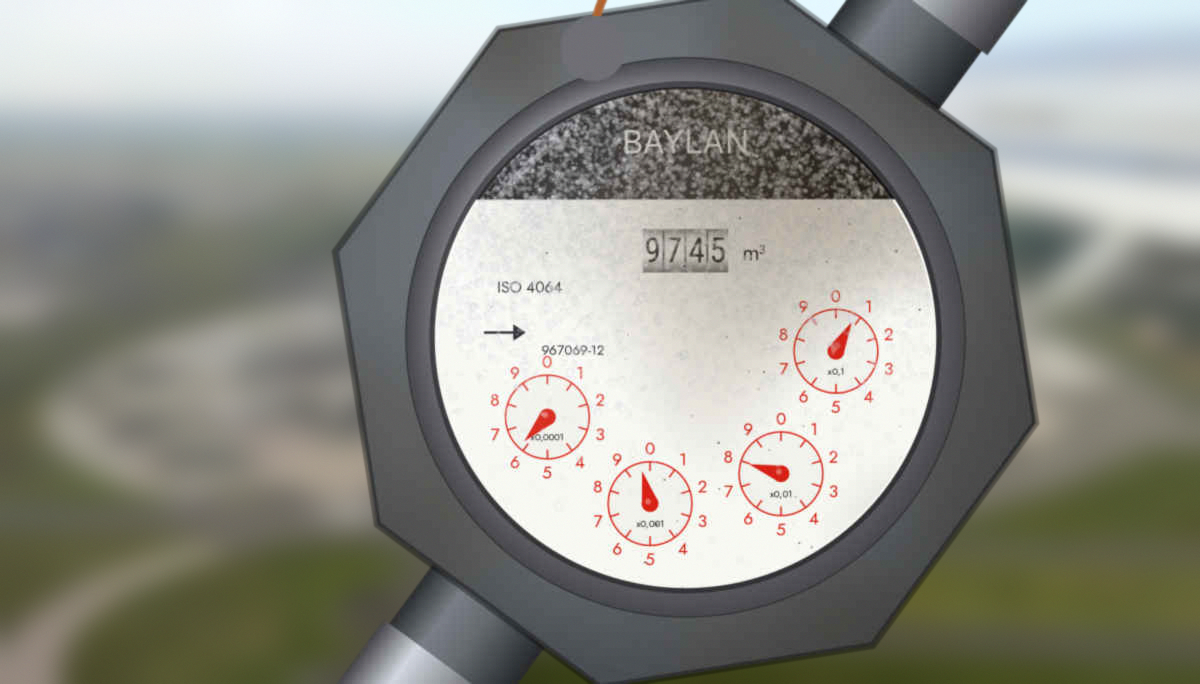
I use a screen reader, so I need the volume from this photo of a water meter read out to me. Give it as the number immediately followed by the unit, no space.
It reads 9745.0796m³
